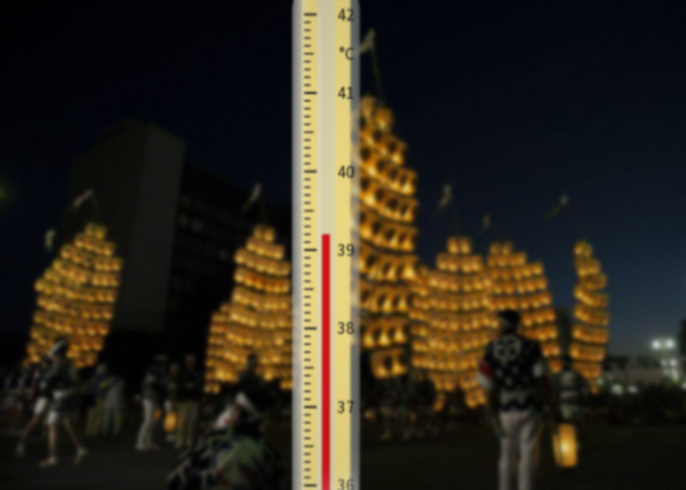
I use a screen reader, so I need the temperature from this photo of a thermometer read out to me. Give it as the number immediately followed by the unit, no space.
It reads 39.2°C
